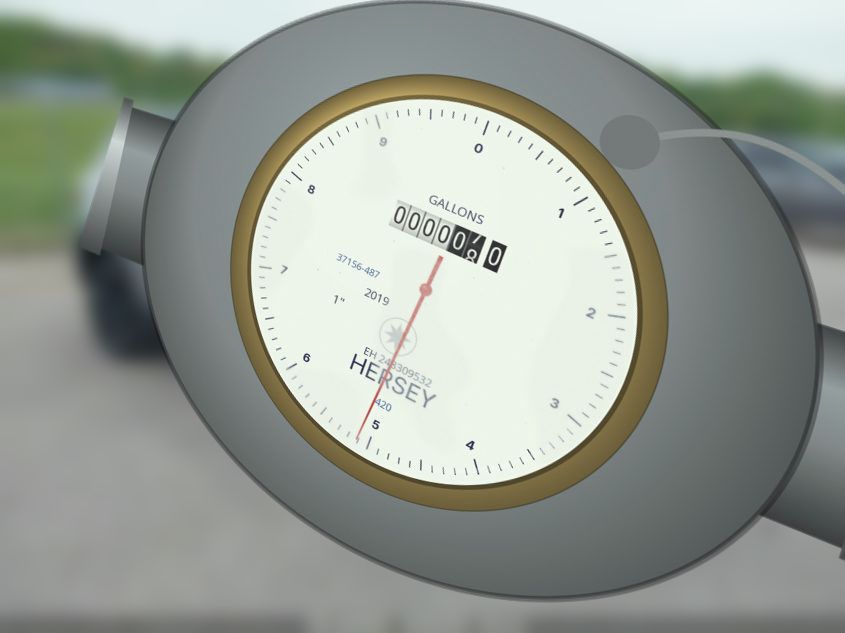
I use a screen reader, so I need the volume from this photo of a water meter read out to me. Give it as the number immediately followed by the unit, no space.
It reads 75.1gal
